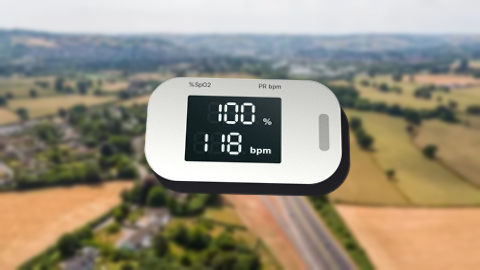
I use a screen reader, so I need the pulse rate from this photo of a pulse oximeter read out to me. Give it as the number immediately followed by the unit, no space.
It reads 118bpm
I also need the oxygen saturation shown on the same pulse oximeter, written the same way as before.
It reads 100%
